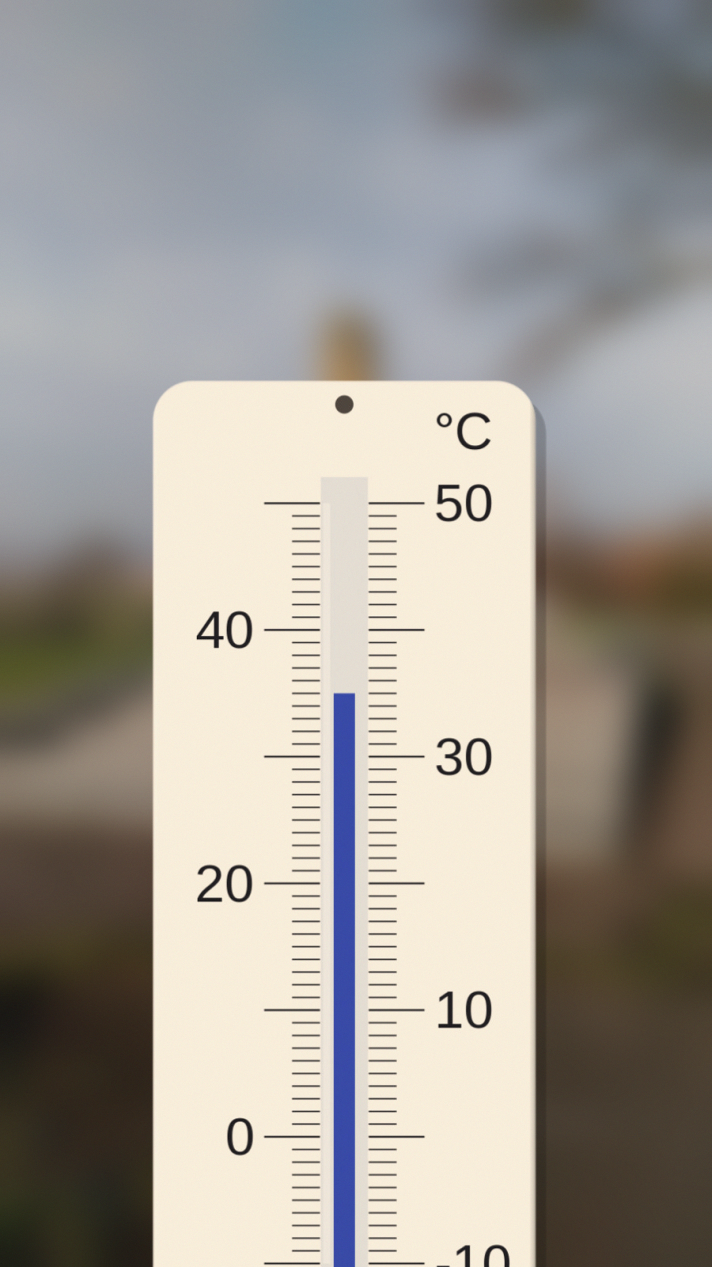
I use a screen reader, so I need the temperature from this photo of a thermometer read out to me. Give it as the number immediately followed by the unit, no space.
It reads 35°C
